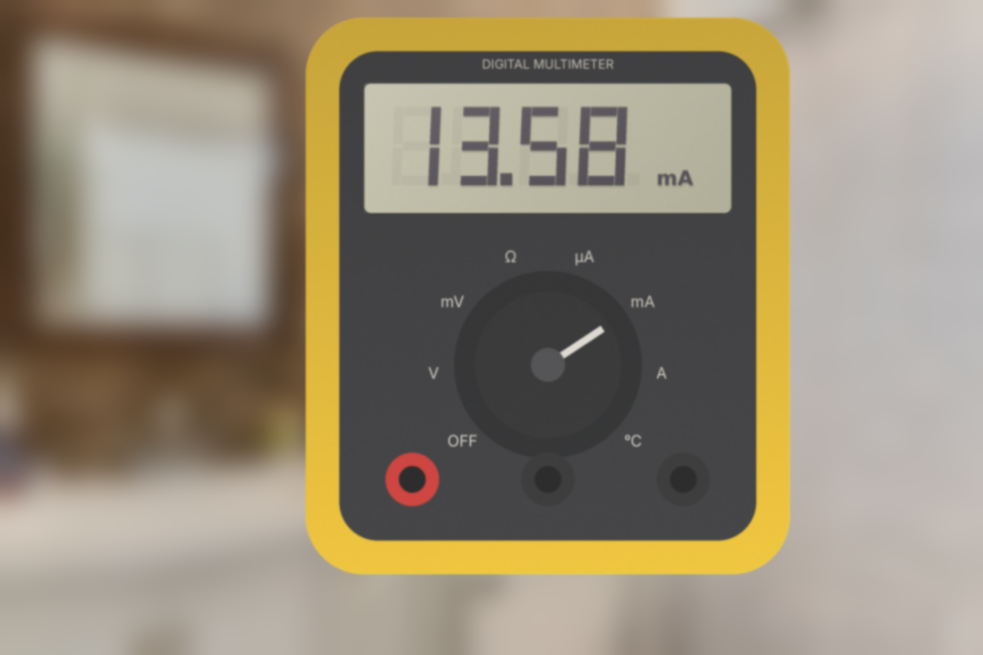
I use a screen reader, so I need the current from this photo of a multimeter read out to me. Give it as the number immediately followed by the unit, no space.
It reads 13.58mA
